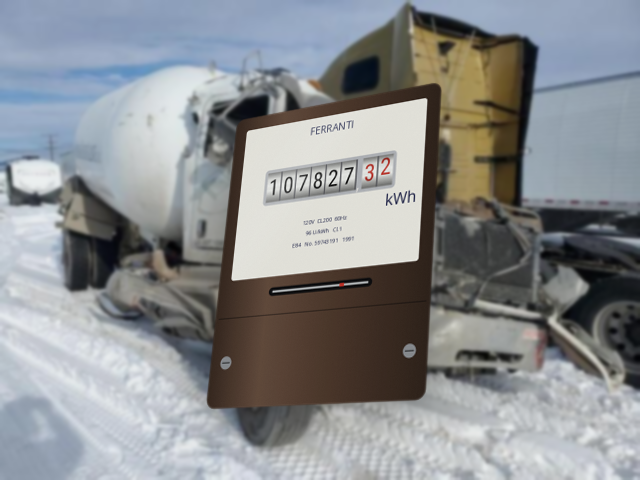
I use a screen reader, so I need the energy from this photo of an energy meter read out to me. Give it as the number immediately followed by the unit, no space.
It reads 107827.32kWh
